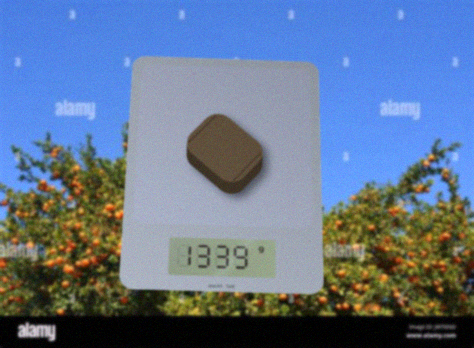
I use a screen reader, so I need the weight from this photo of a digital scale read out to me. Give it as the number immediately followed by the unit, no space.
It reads 1339g
